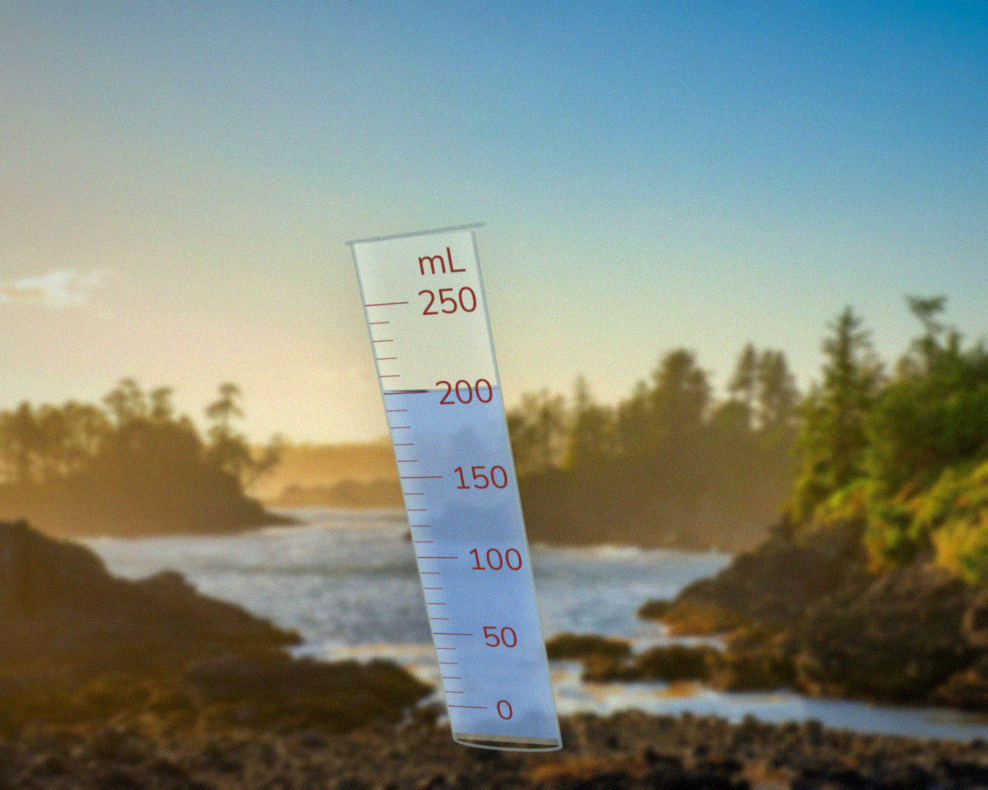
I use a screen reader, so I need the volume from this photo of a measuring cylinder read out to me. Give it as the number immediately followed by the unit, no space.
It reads 200mL
